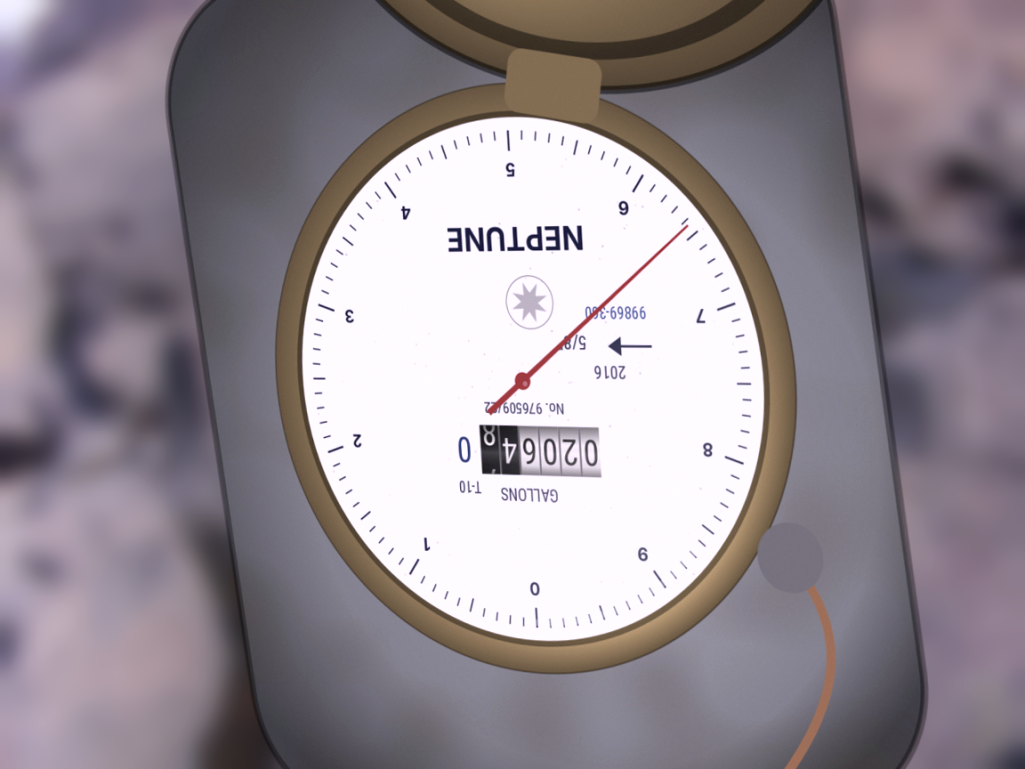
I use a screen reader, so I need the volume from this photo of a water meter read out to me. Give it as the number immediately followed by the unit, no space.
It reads 206476.4gal
